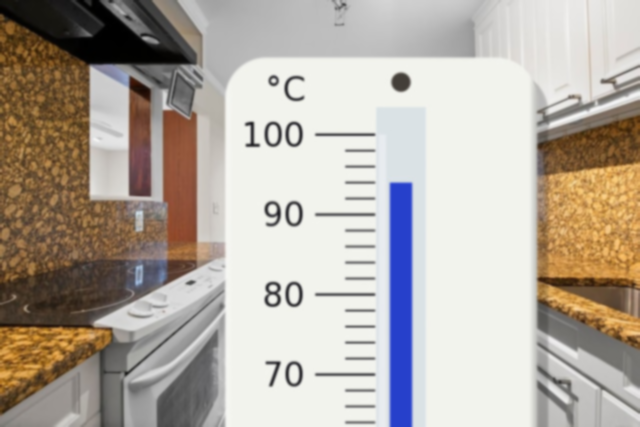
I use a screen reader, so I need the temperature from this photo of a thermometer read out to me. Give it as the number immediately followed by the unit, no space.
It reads 94°C
